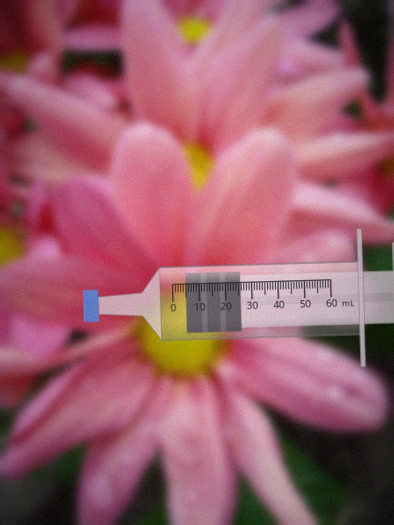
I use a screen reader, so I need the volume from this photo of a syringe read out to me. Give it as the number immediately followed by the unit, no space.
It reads 5mL
